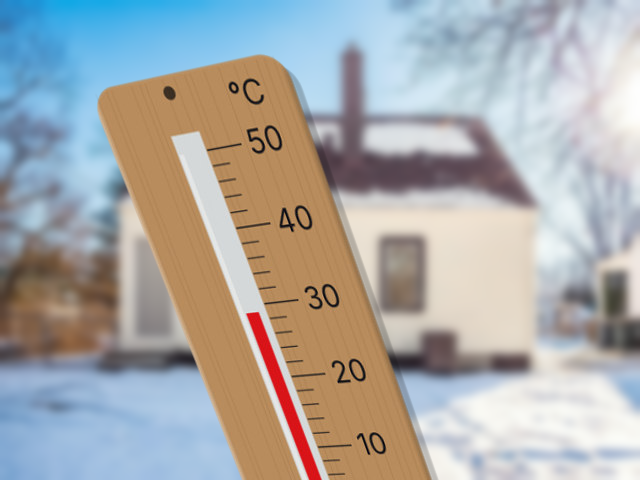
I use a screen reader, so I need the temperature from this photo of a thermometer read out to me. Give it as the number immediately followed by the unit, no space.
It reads 29°C
